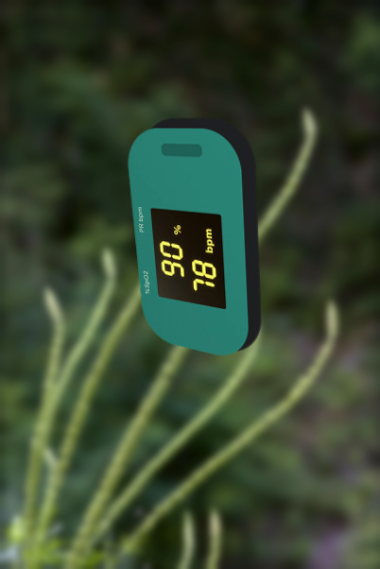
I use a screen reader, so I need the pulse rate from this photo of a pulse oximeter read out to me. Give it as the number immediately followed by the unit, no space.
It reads 78bpm
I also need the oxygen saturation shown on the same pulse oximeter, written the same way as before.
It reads 90%
